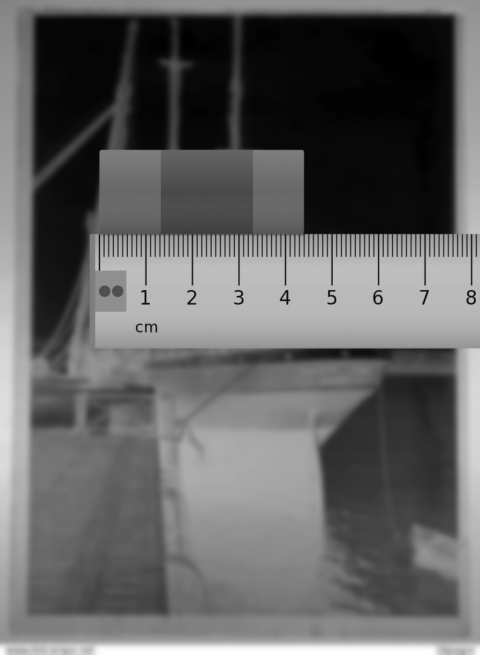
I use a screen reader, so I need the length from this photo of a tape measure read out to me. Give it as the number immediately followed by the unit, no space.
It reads 4.4cm
